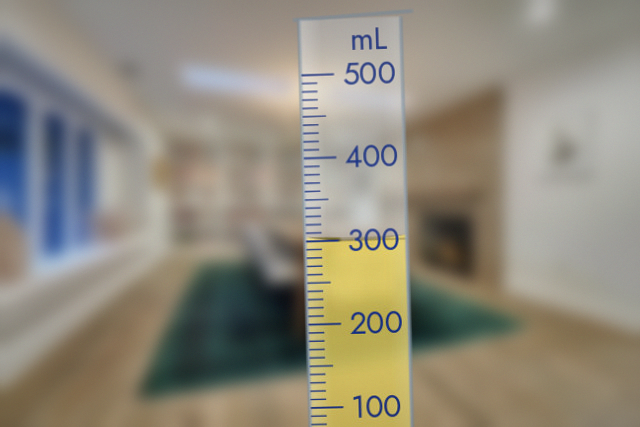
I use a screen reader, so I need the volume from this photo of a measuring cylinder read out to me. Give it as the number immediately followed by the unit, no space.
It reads 300mL
